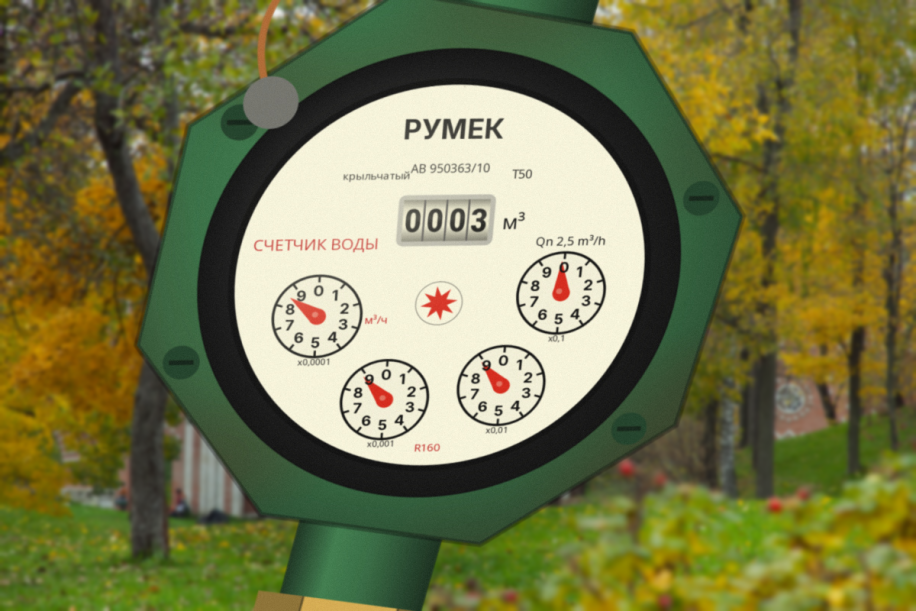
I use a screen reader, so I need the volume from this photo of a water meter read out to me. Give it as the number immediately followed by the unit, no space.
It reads 2.9888m³
